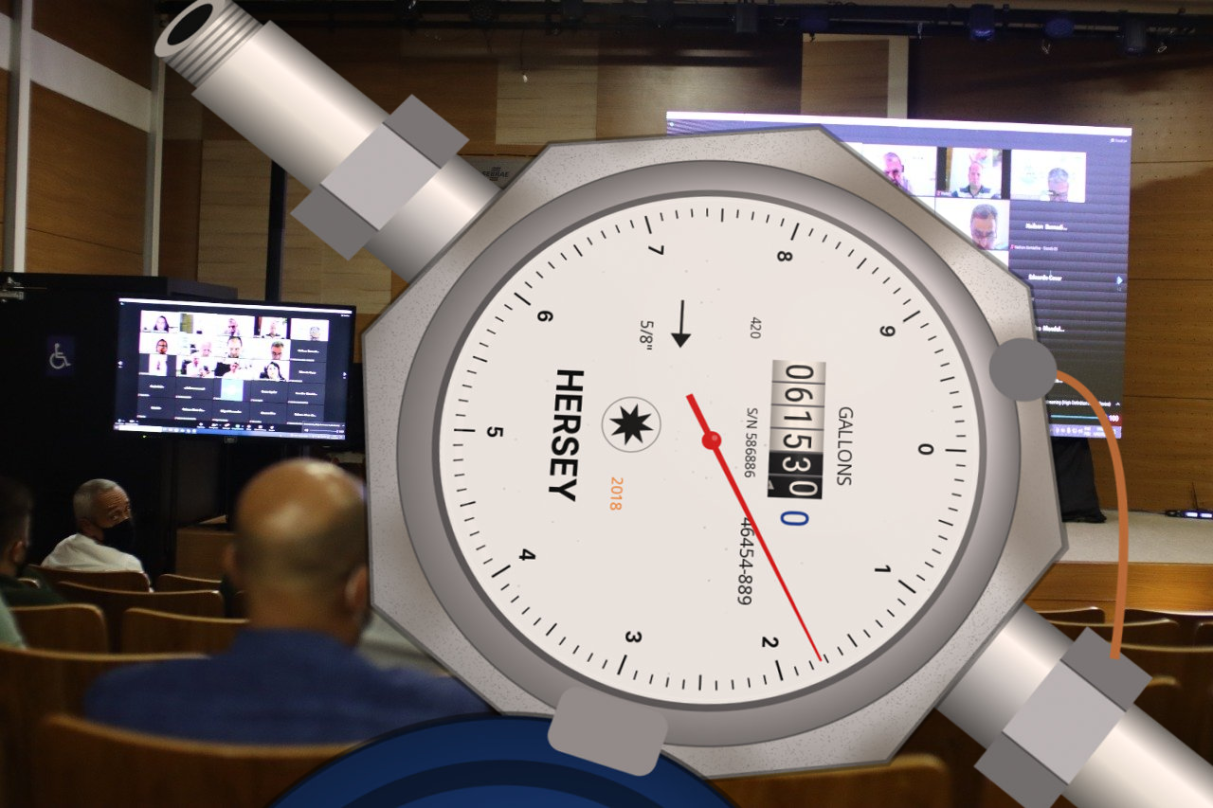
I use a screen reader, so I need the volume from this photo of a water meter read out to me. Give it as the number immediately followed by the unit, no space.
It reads 615301.7gal
